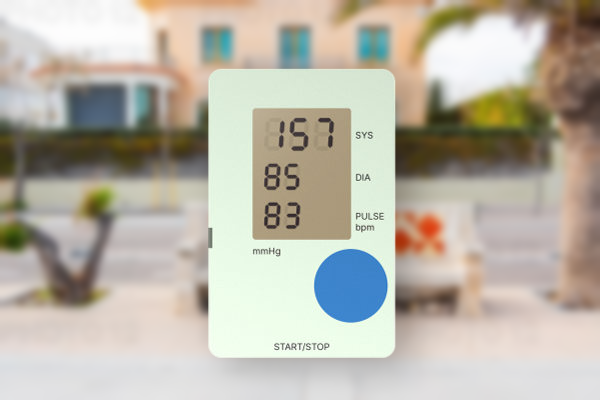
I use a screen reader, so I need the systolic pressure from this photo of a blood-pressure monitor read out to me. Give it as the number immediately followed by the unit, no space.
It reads 157mmHg
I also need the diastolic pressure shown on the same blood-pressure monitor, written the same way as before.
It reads 85mmHg
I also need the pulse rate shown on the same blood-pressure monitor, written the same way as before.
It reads 83bpm
